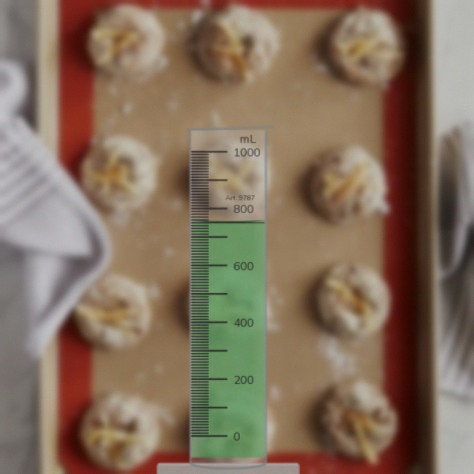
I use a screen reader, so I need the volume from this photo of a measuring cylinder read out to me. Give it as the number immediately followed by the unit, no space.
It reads 750mL
